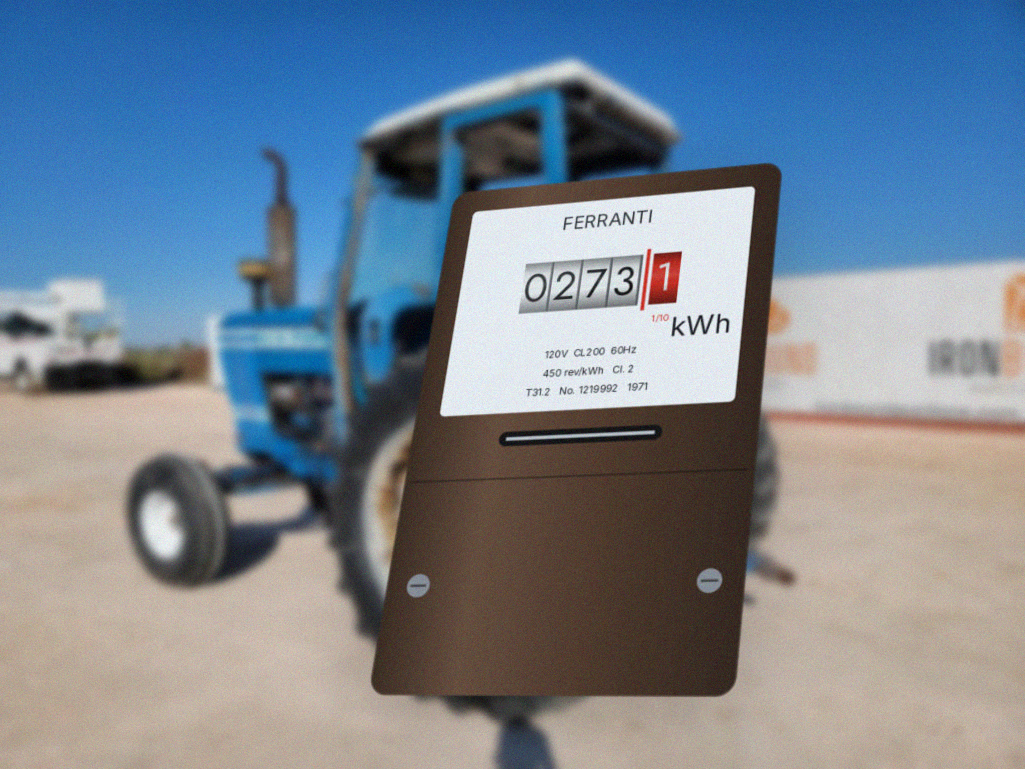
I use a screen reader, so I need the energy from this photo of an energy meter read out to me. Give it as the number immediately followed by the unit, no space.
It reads 273.1kWh
